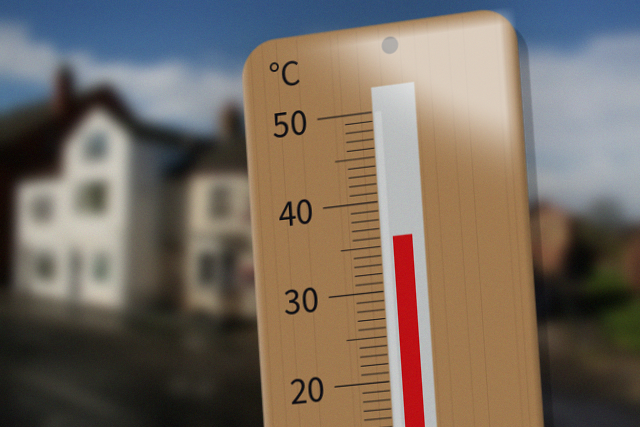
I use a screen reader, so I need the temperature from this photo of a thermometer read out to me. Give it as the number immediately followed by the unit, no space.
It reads 36°C
